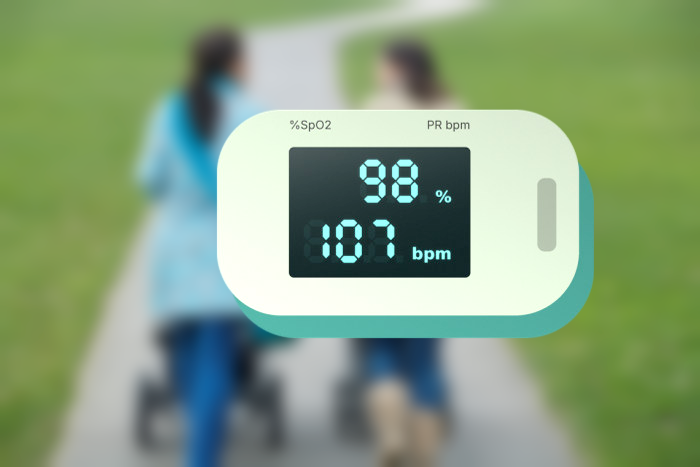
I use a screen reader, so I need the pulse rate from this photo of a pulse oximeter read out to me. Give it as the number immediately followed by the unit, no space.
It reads 107bpm
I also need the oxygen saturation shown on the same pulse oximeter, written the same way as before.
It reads 98%
